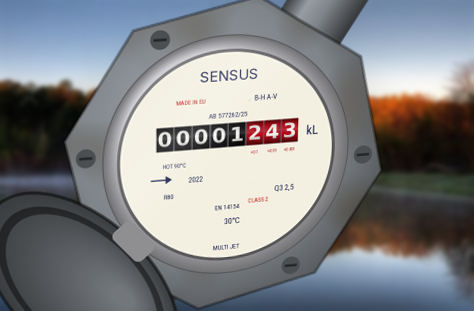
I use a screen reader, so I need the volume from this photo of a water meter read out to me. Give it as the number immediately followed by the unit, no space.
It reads 1.243kL
